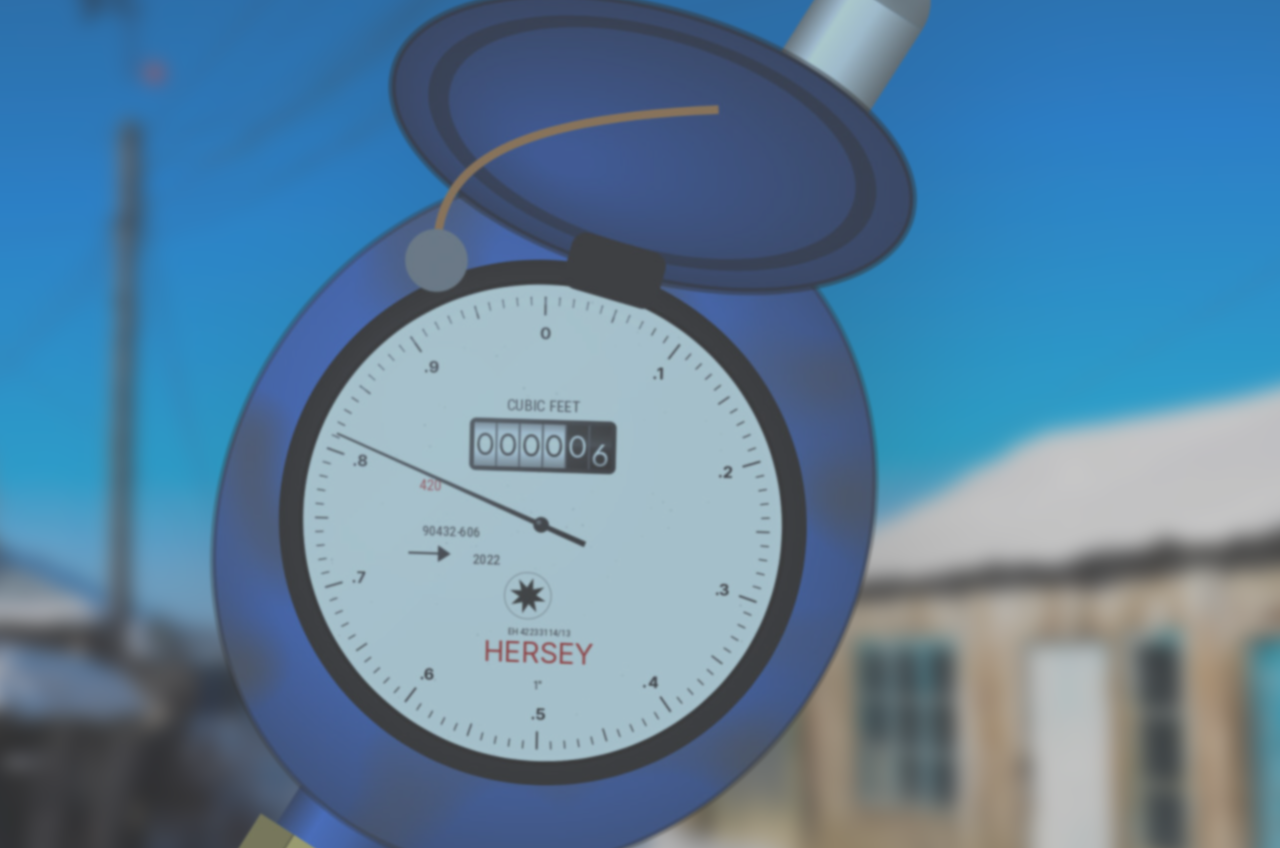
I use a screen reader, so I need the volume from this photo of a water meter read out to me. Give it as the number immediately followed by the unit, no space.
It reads 5.81ft³
